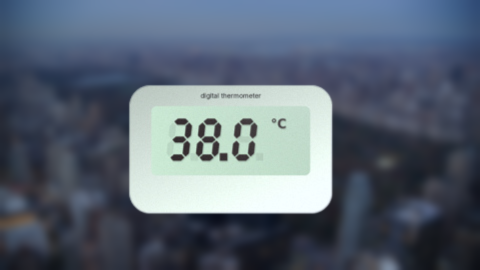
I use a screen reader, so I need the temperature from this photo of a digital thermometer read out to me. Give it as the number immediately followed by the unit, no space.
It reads 38.0°C
